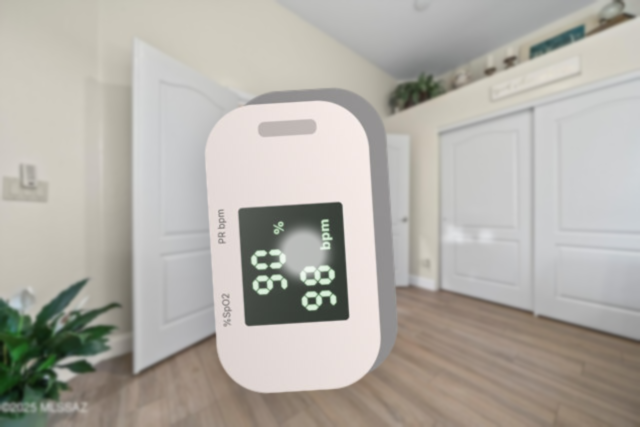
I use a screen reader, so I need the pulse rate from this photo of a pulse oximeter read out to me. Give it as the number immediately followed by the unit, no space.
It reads 98bpm
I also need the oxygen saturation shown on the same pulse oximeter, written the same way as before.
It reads 90%
